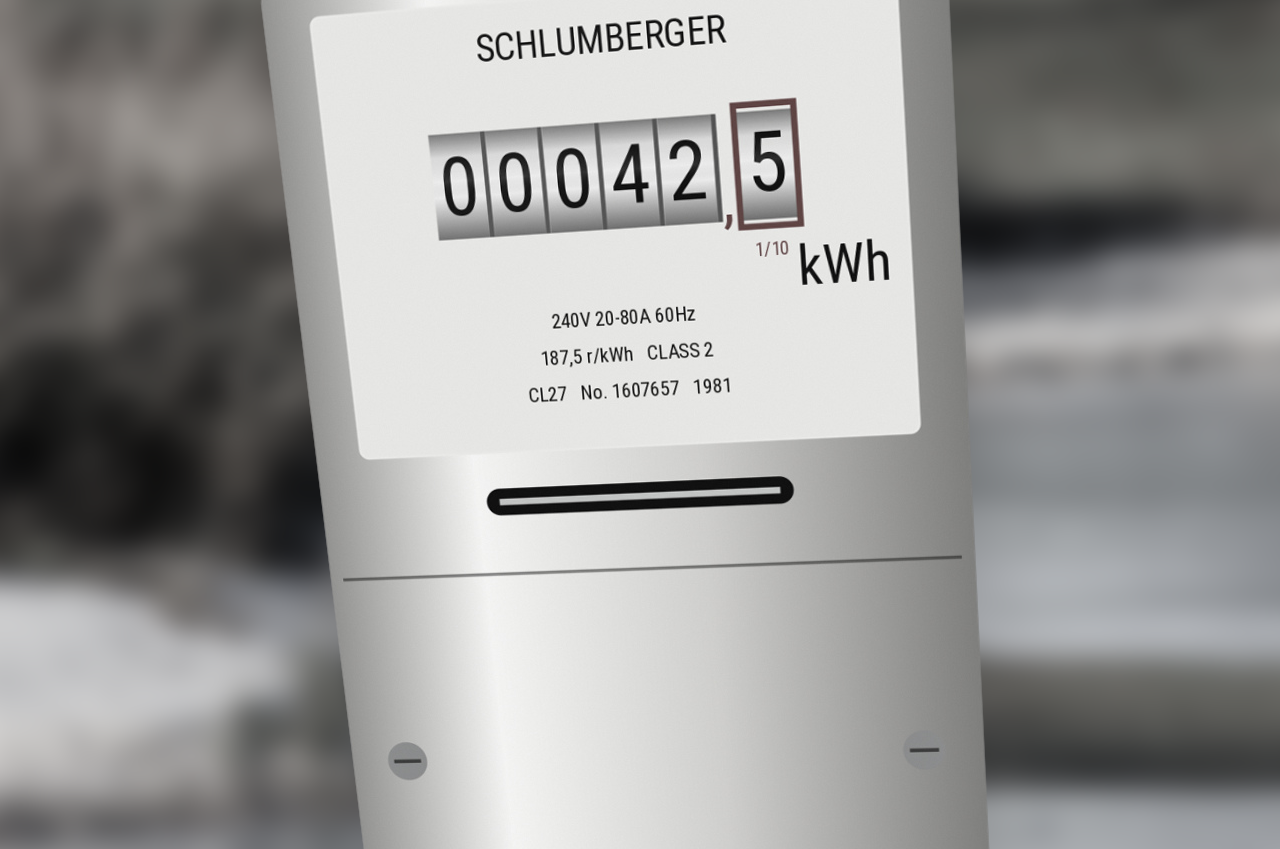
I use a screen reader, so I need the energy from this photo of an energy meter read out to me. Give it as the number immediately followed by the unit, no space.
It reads 42.5kWh
